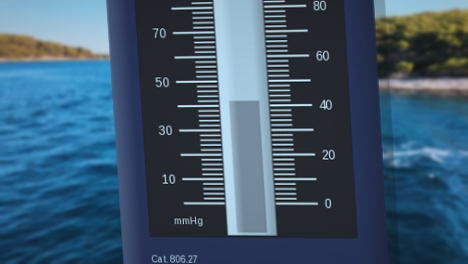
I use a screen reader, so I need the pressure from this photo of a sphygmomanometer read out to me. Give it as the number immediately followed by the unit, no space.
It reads 42mmHg
